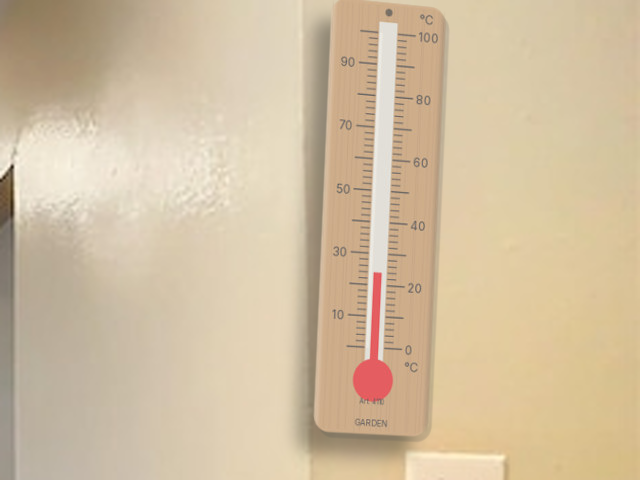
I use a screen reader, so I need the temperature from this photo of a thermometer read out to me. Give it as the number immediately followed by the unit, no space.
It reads 24°C
